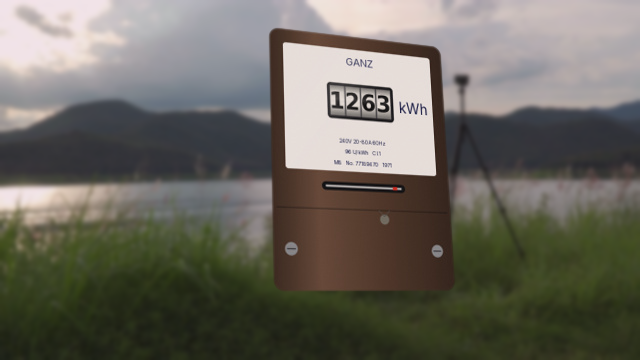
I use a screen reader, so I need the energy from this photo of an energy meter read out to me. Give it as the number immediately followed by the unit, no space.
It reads 1263kWh
